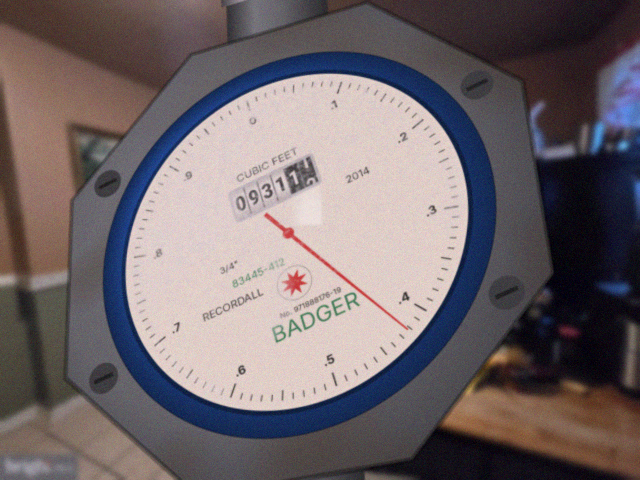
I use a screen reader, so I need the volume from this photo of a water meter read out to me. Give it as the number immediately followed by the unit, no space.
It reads 93111.42ft³
